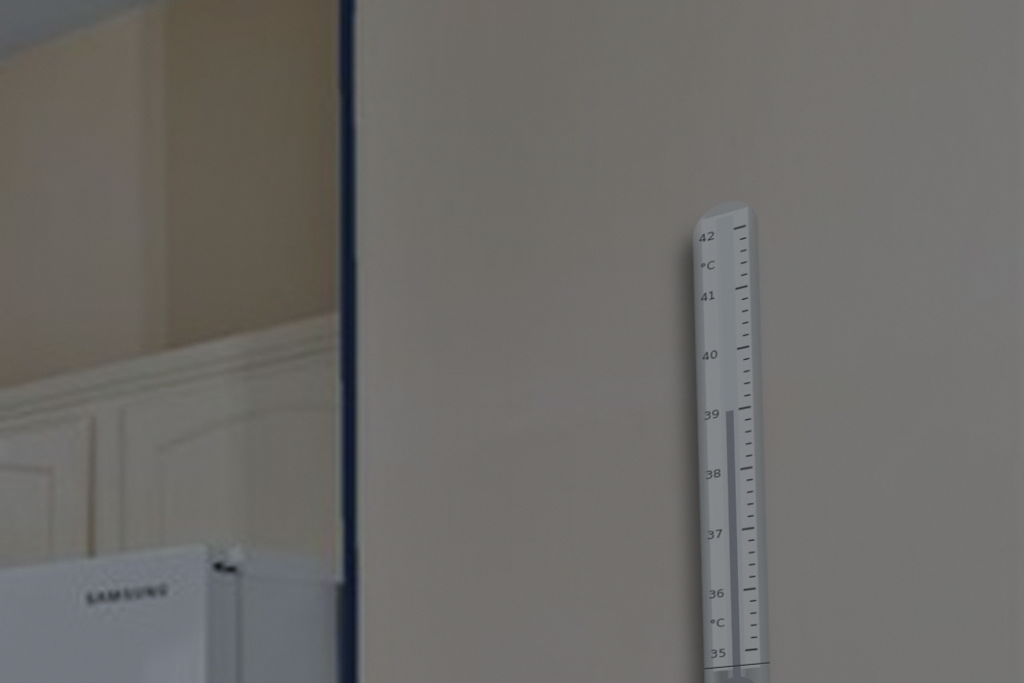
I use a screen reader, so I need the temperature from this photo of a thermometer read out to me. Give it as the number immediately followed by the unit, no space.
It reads 39°C
